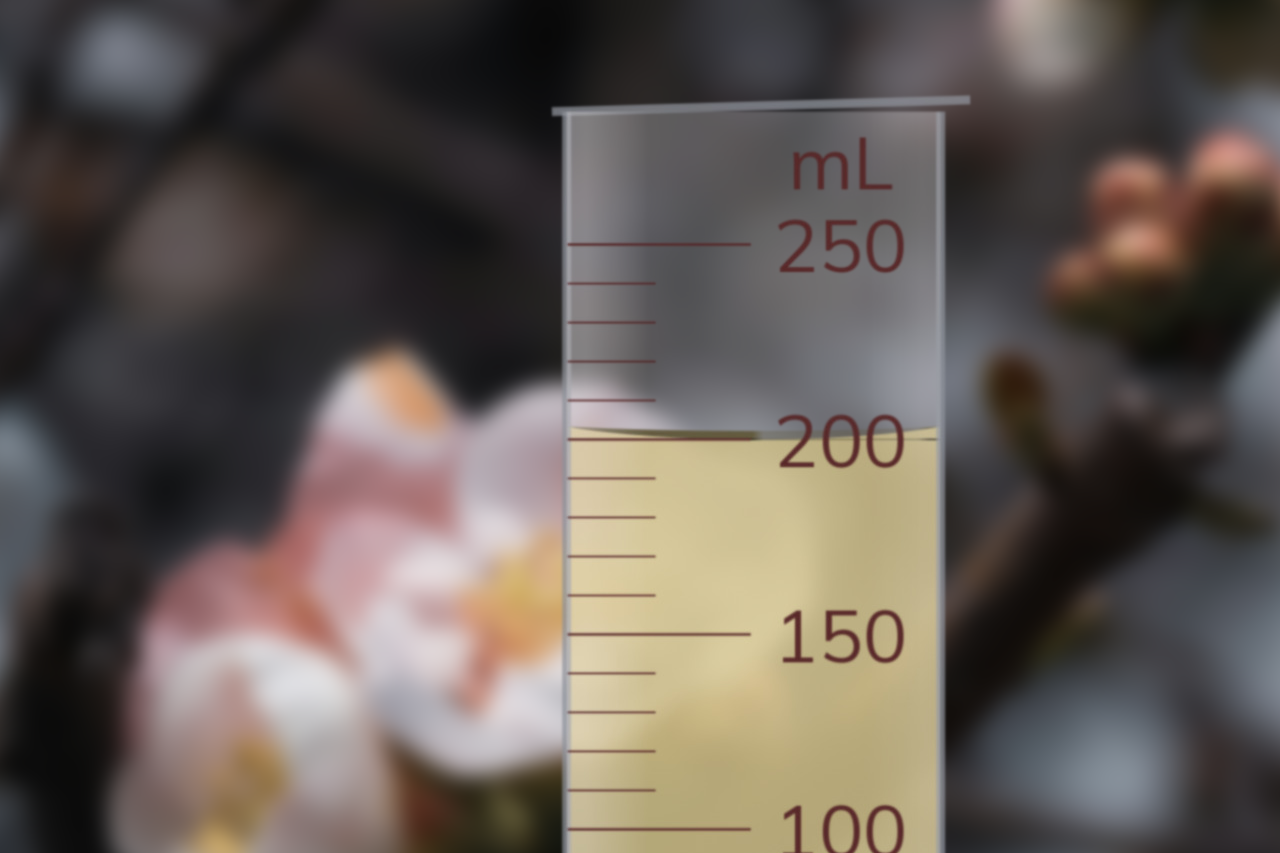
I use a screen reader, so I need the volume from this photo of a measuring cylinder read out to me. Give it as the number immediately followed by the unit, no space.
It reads 200mL
